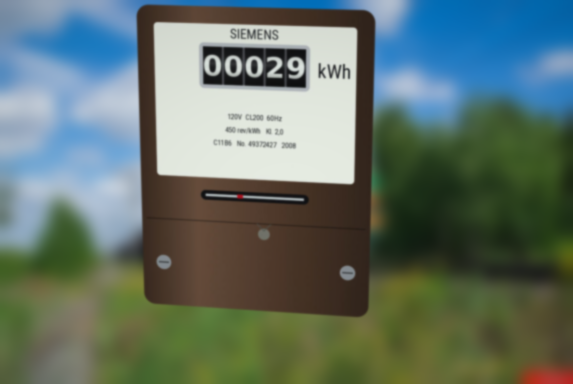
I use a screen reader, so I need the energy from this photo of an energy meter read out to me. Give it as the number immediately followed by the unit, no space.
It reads 29kWh
